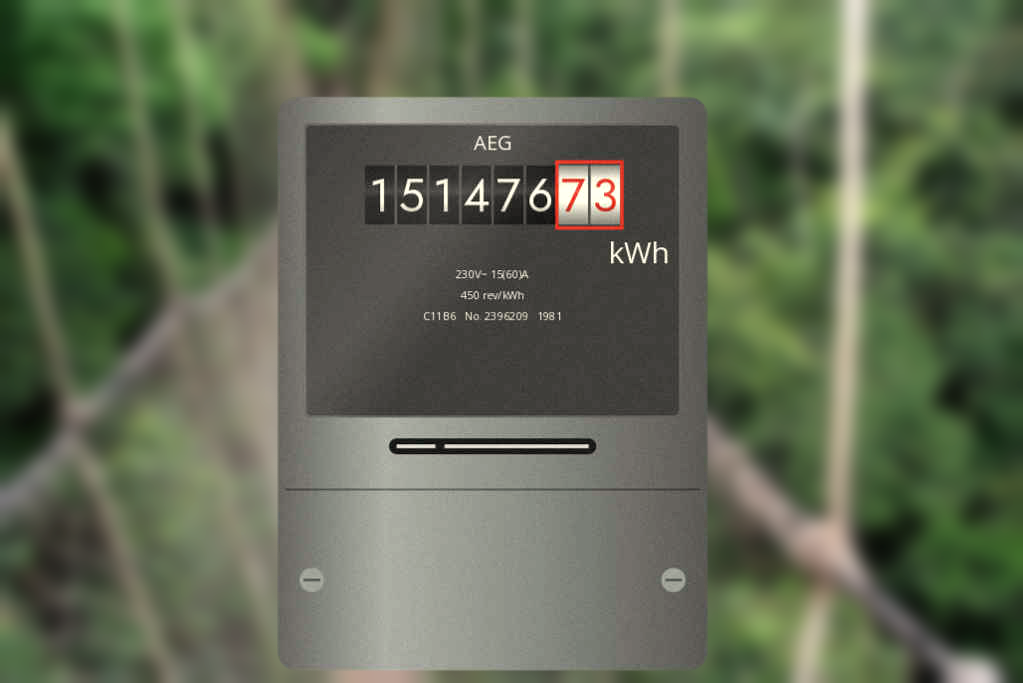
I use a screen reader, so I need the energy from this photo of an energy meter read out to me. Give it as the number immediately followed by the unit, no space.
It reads 151476.73kWh
